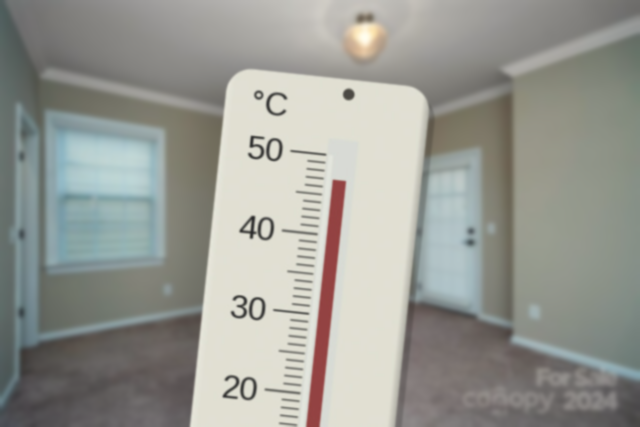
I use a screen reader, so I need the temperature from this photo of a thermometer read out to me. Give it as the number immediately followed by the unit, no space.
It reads 47°C
